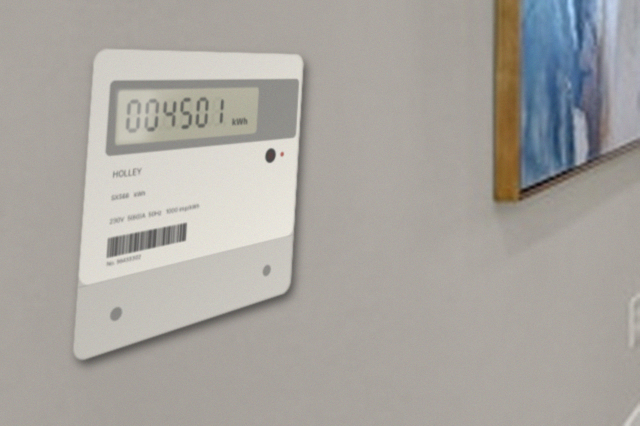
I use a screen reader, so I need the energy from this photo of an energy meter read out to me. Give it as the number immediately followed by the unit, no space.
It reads 4501kWh
